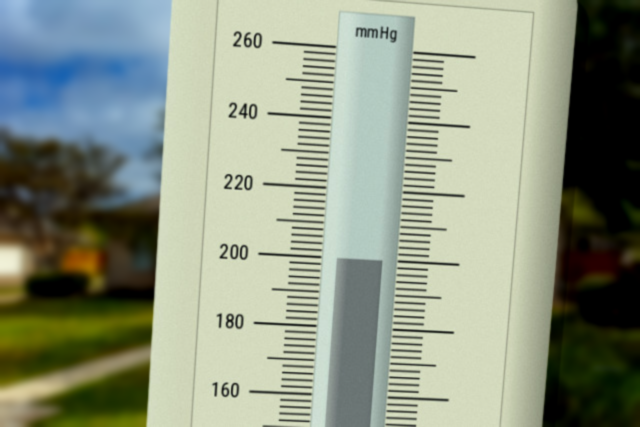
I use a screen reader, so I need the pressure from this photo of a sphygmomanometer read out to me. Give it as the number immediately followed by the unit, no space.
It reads 200mmHg
